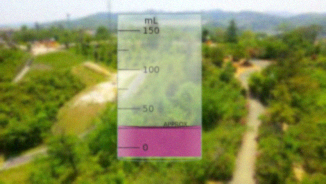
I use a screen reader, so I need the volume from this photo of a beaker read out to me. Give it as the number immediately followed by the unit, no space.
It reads 25mL
